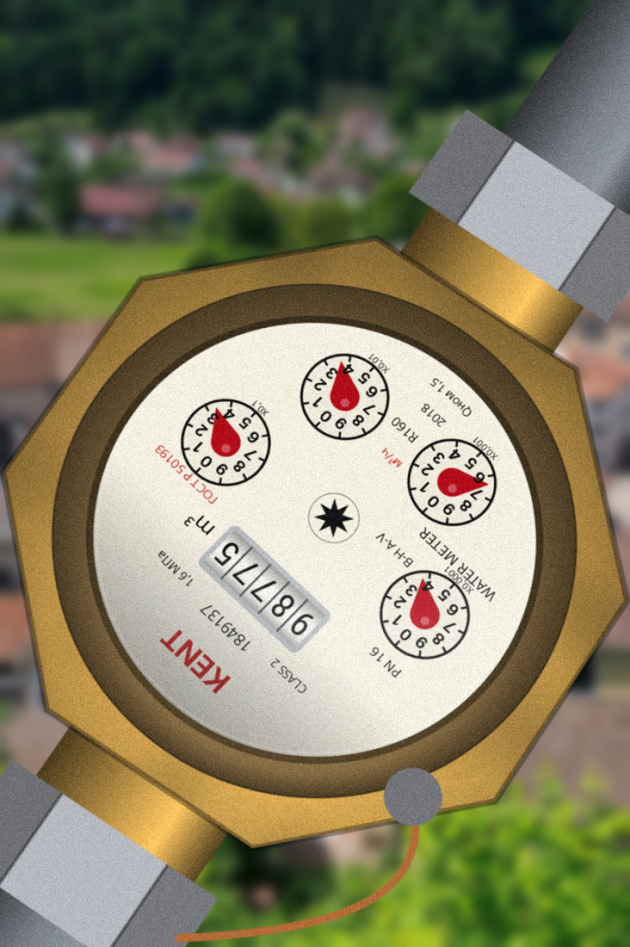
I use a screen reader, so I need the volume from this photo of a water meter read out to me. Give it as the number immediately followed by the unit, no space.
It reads 98775.3363m³
